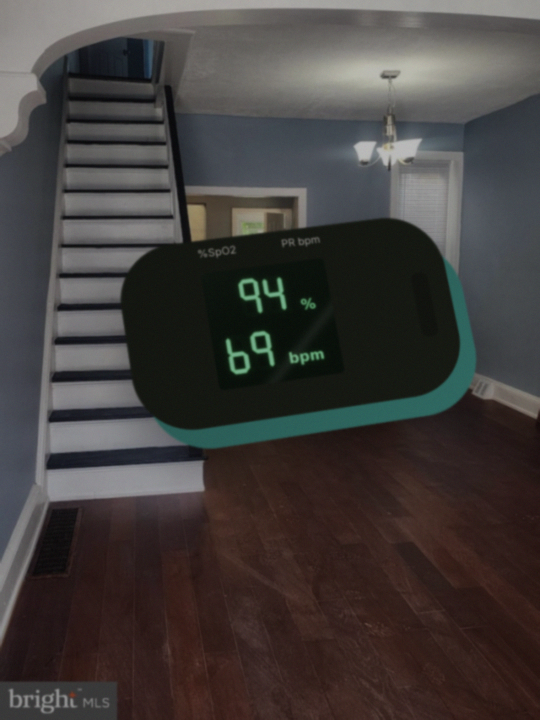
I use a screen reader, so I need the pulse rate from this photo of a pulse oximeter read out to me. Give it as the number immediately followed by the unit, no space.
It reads 69bpm
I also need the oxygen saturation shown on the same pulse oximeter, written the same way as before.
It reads 94%
